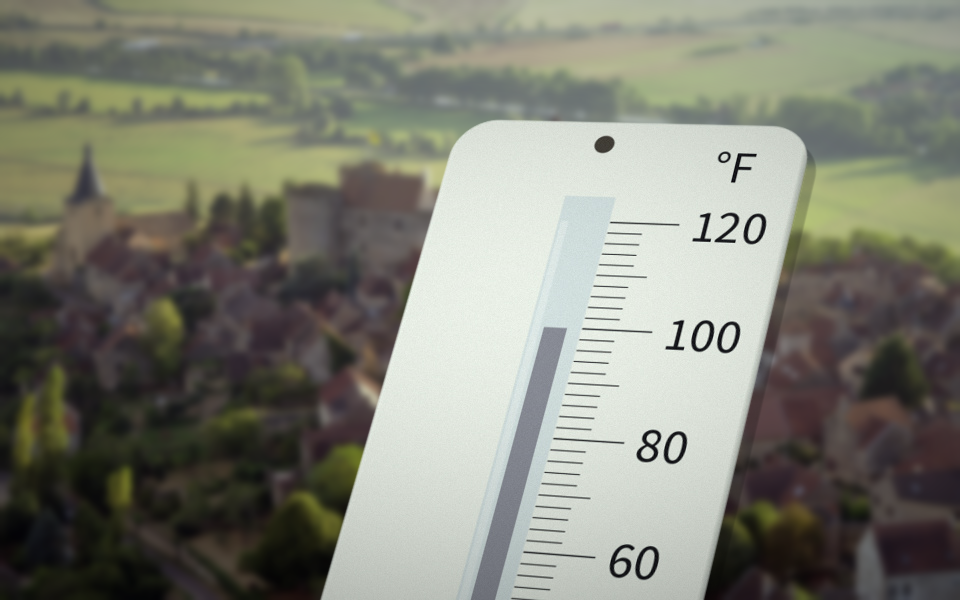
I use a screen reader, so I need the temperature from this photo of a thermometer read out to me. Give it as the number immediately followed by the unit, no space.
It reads 100°F
